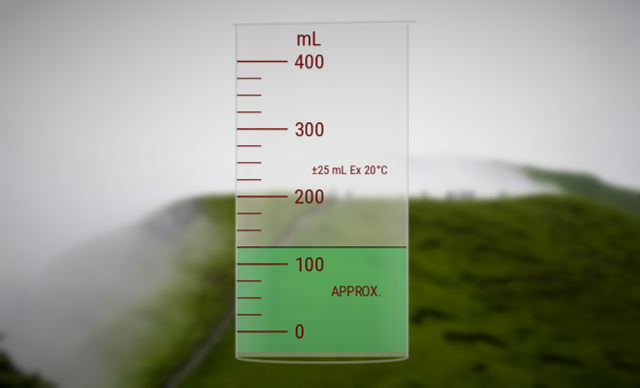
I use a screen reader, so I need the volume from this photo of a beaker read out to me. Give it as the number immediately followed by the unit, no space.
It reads 125mL
